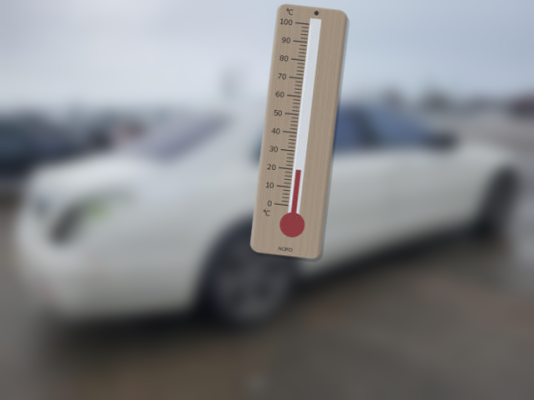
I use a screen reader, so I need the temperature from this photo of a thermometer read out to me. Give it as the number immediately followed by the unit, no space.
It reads 20°C
